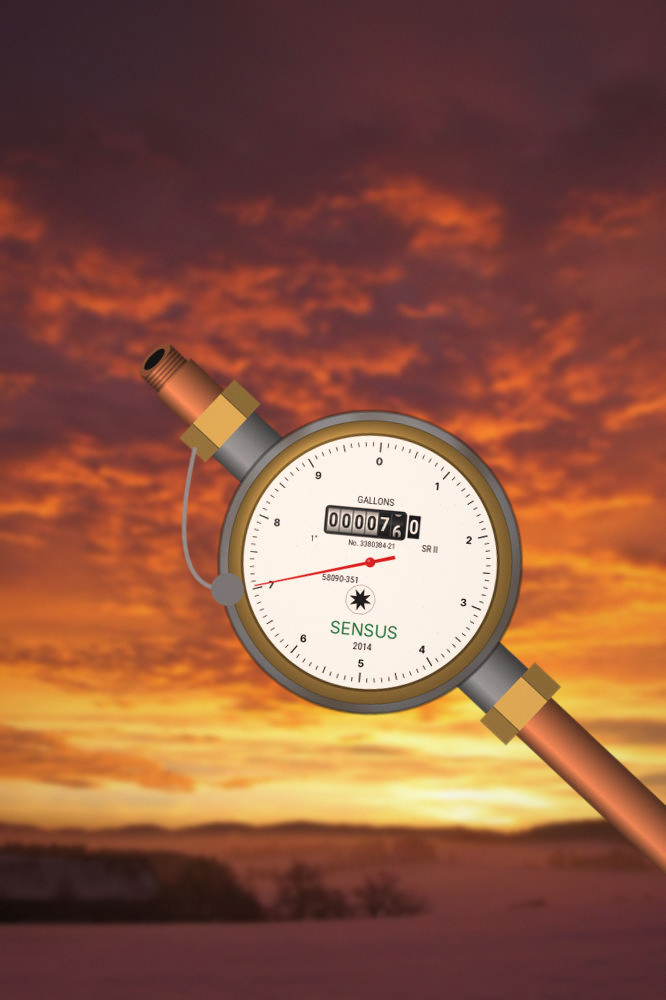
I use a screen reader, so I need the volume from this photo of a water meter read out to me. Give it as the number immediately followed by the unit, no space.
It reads 757.0gal
